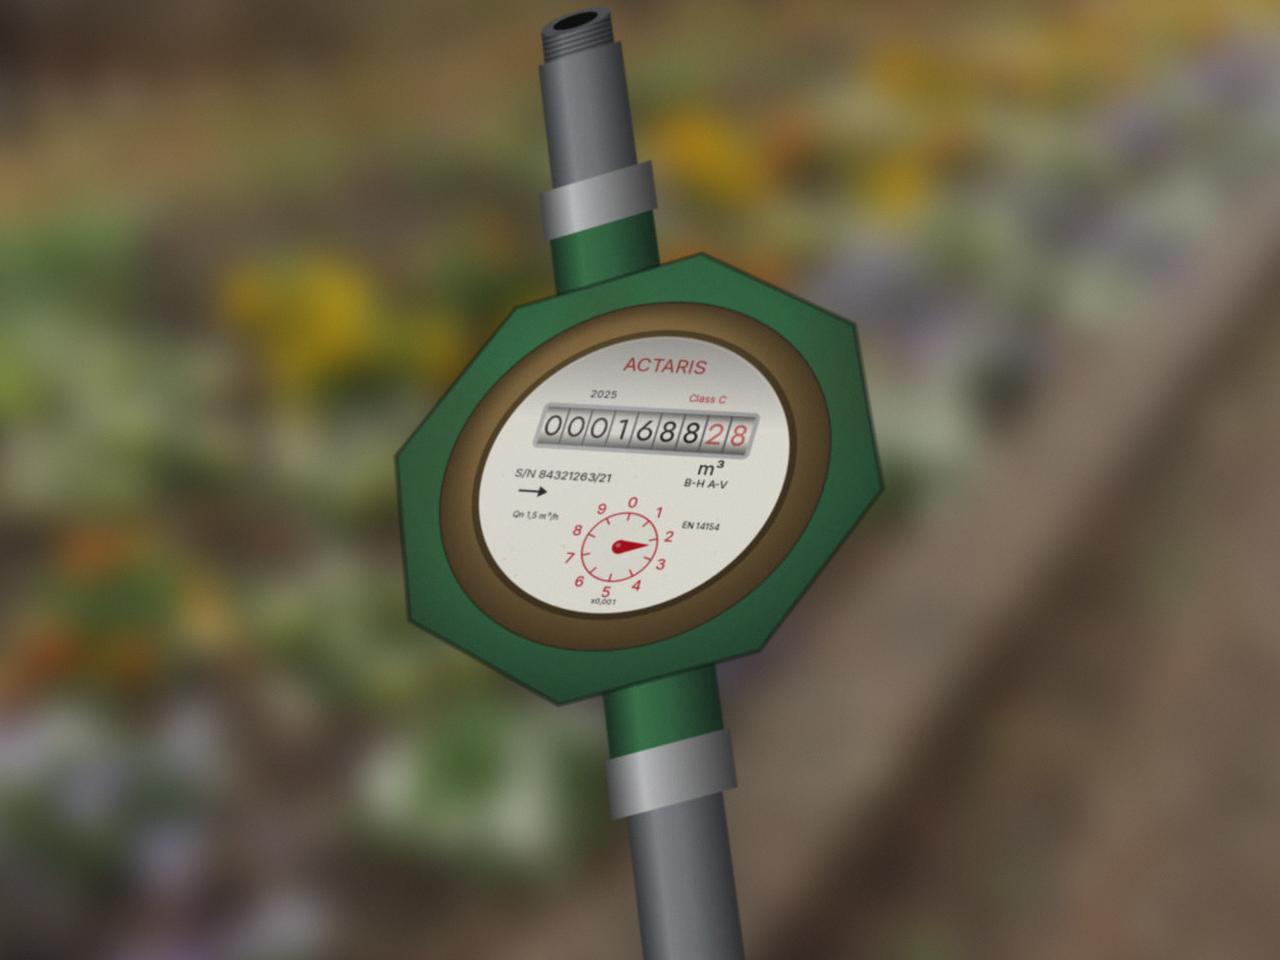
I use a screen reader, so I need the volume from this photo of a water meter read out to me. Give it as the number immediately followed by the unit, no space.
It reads 1688.282m³
